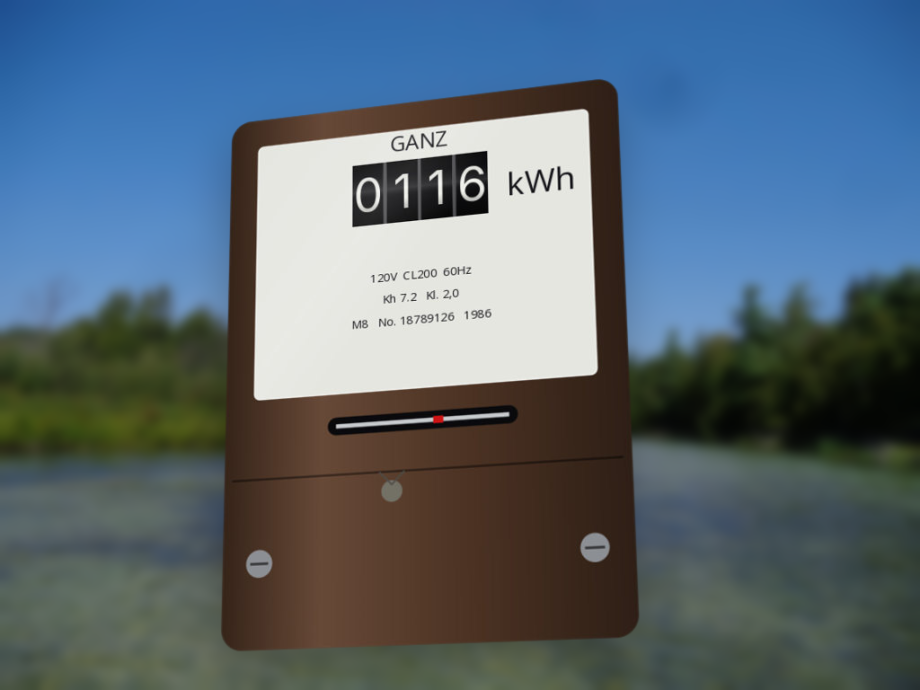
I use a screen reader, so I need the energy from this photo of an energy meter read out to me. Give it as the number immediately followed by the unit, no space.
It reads 116kWh
